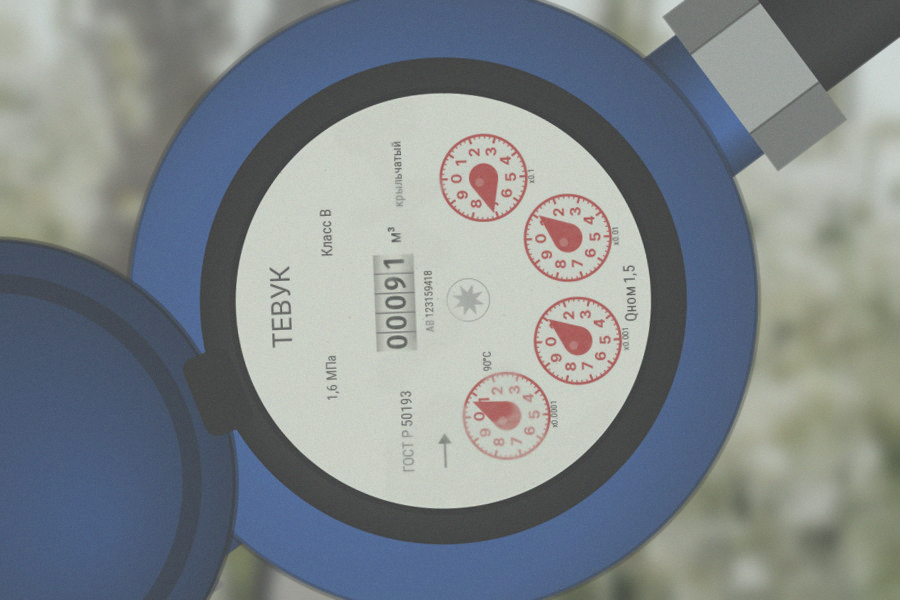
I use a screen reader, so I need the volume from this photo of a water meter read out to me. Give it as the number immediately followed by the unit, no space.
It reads 91.7110m³
